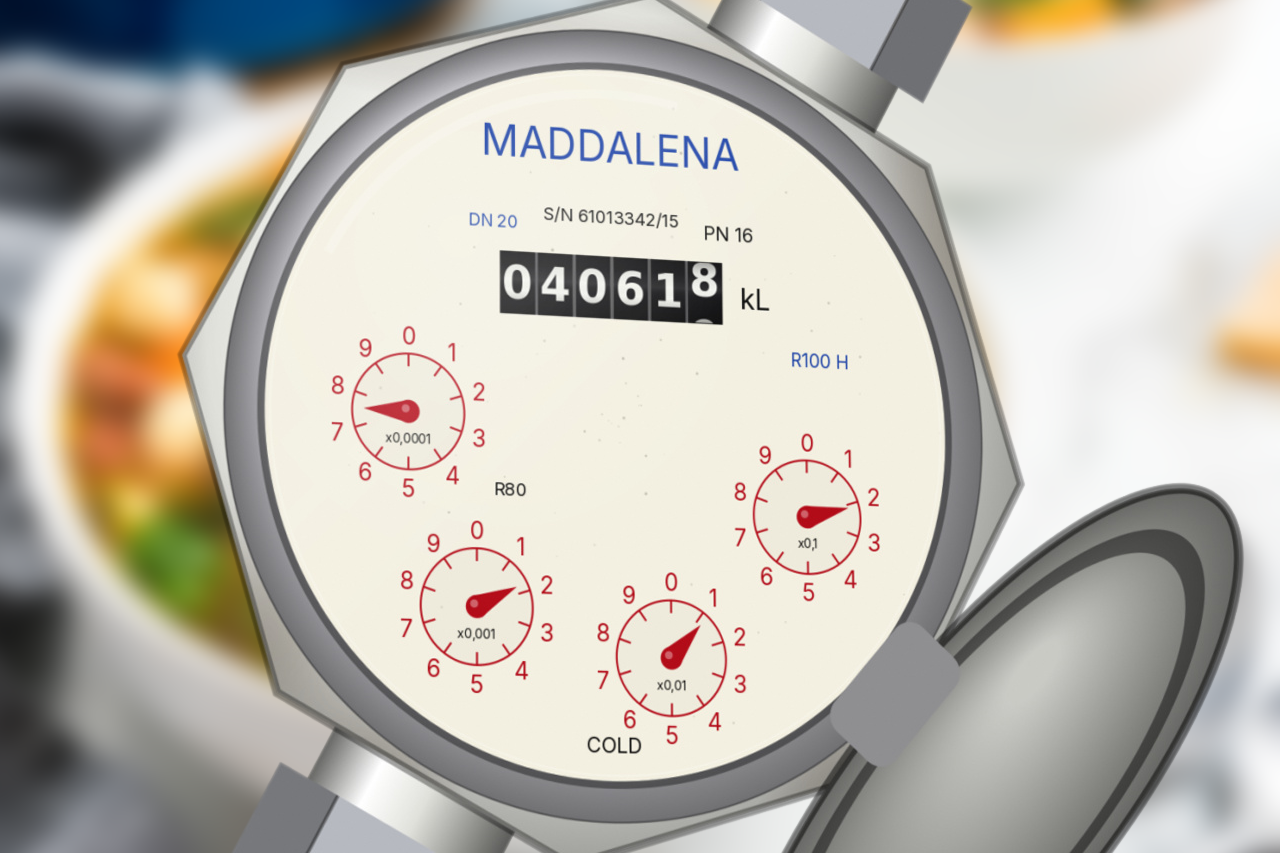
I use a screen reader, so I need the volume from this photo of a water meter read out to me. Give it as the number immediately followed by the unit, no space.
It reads 40618.2117kL
